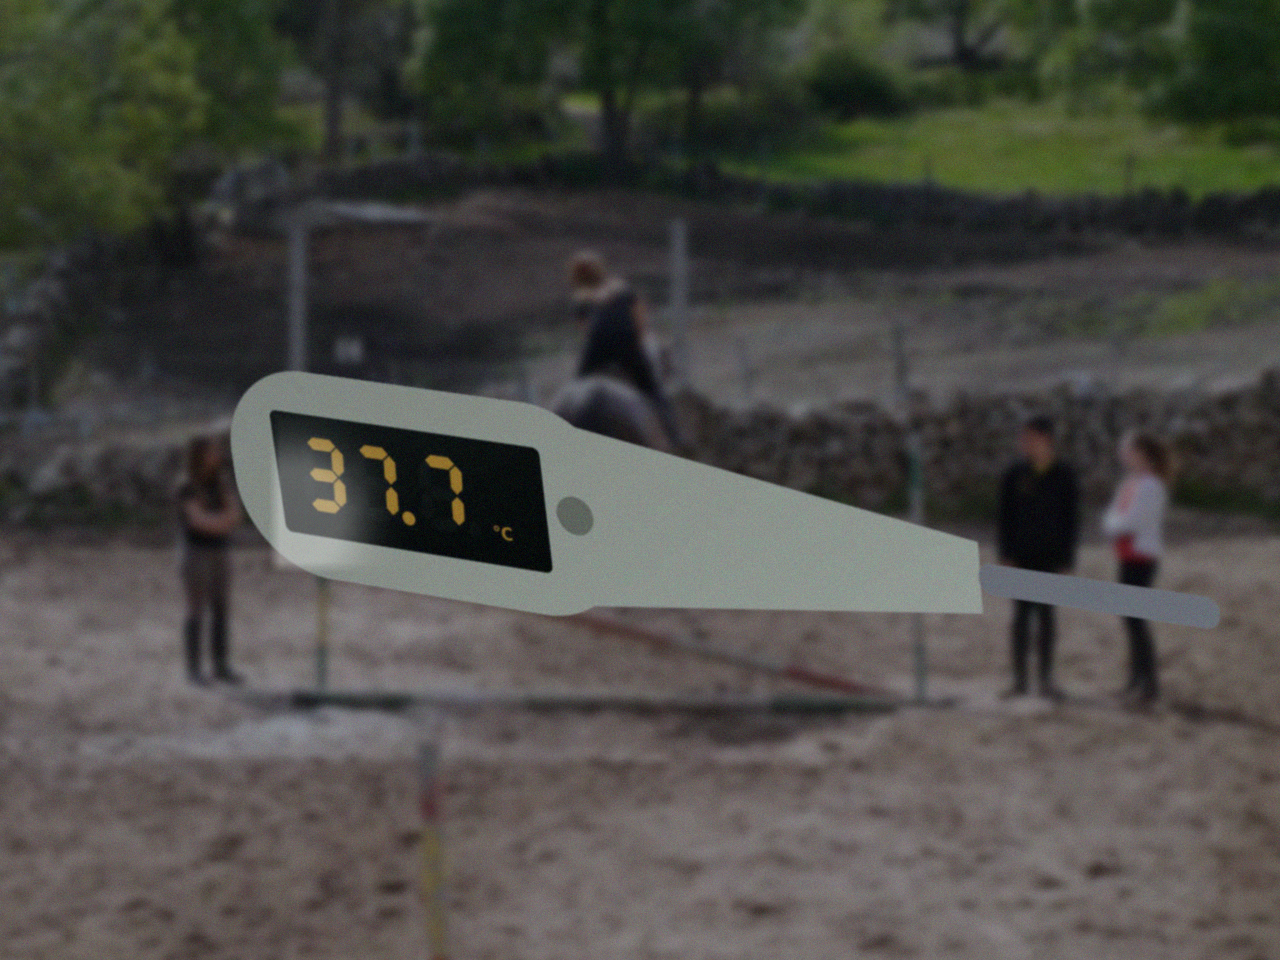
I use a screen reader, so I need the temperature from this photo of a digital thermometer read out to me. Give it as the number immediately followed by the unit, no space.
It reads 37.7°C
